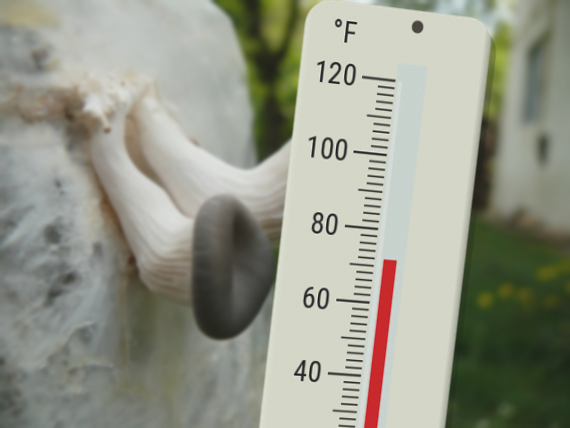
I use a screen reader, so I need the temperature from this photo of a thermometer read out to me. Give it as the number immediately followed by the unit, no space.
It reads 72°F
